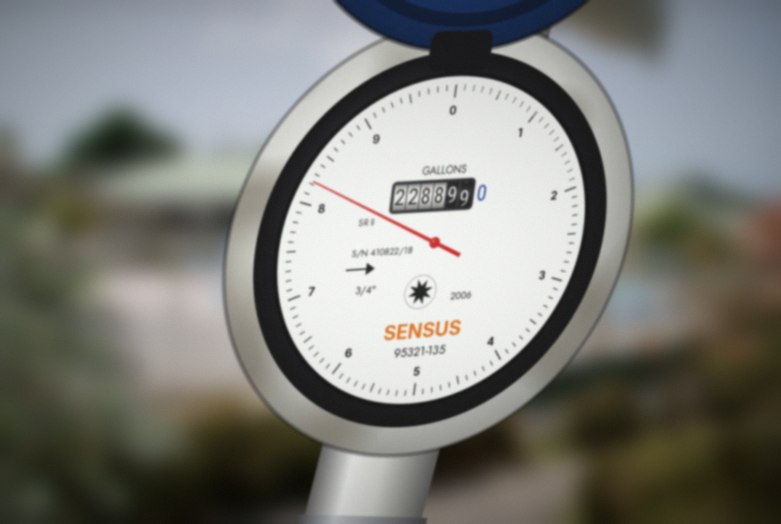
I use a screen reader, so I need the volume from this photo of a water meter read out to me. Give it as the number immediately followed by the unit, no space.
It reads 2288988.2gal
